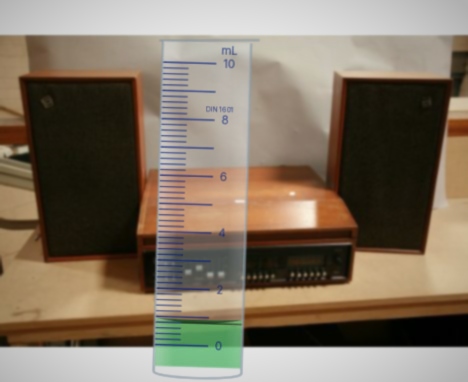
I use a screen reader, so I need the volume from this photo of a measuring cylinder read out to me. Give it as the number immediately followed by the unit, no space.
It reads 0.8mL
